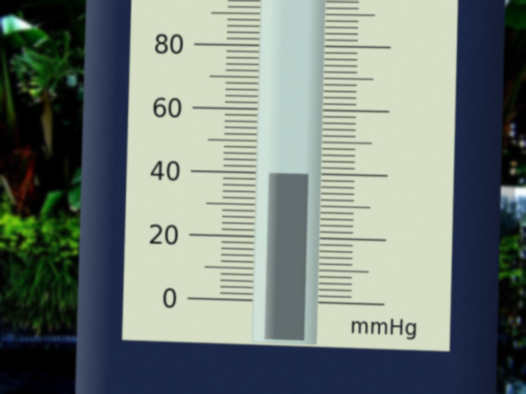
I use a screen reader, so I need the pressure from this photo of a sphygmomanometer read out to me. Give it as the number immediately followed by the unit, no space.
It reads 40mmHg
